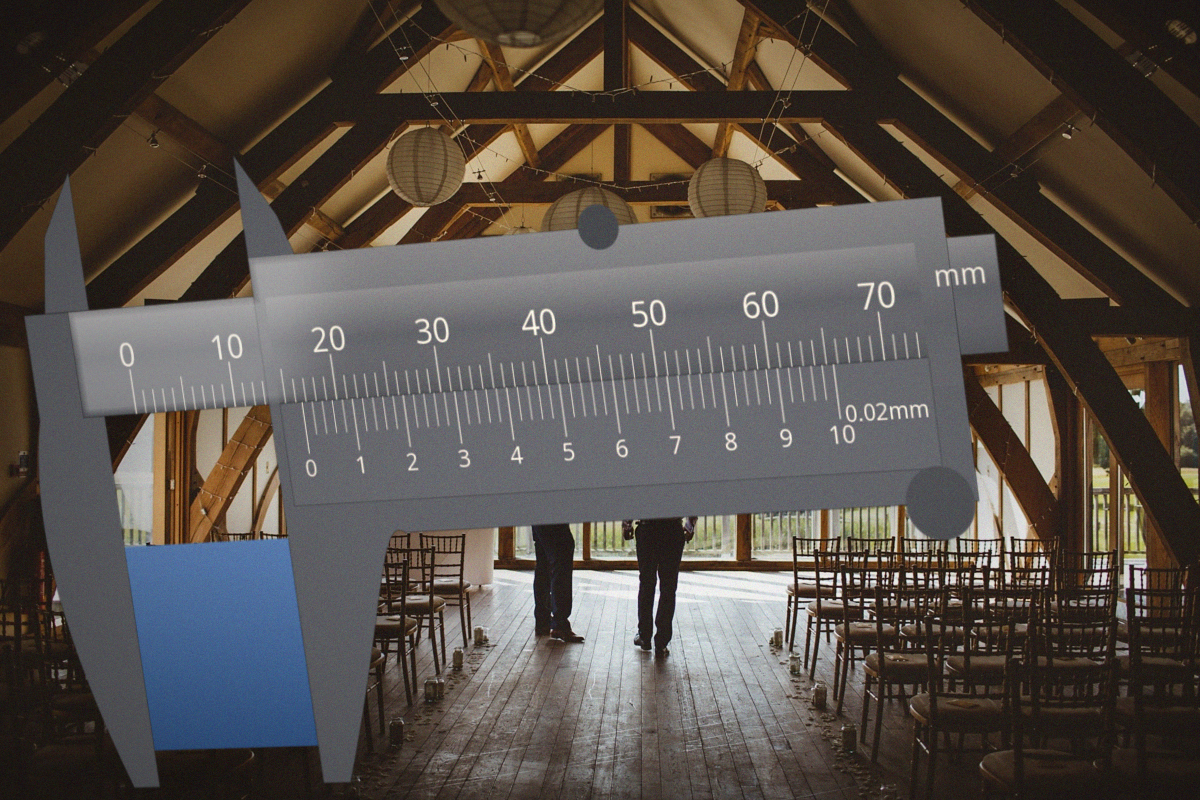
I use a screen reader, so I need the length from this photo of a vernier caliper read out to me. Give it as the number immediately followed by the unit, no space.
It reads 16.6mm
